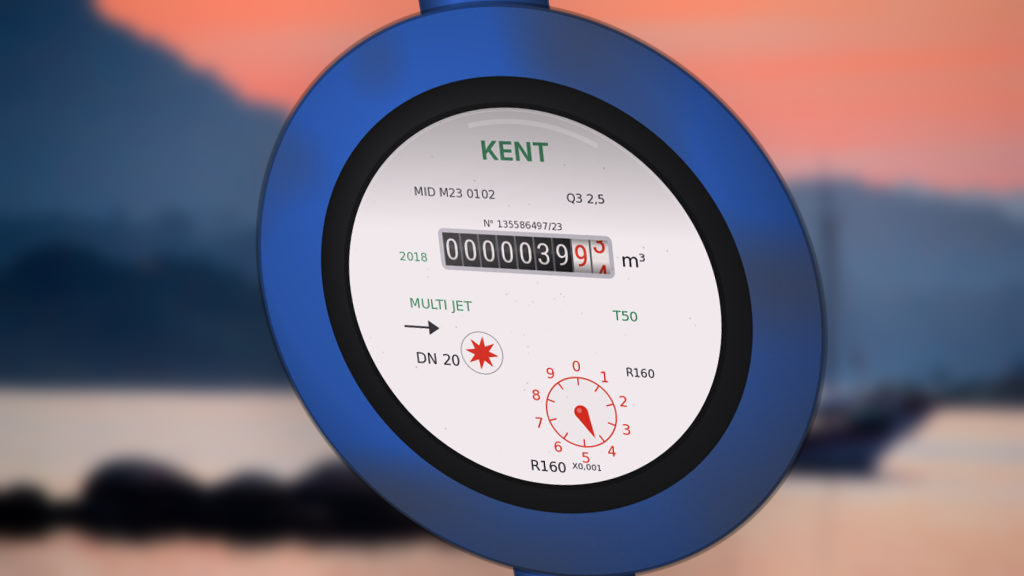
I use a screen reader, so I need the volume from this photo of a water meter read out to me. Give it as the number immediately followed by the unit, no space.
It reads 39.934m³
